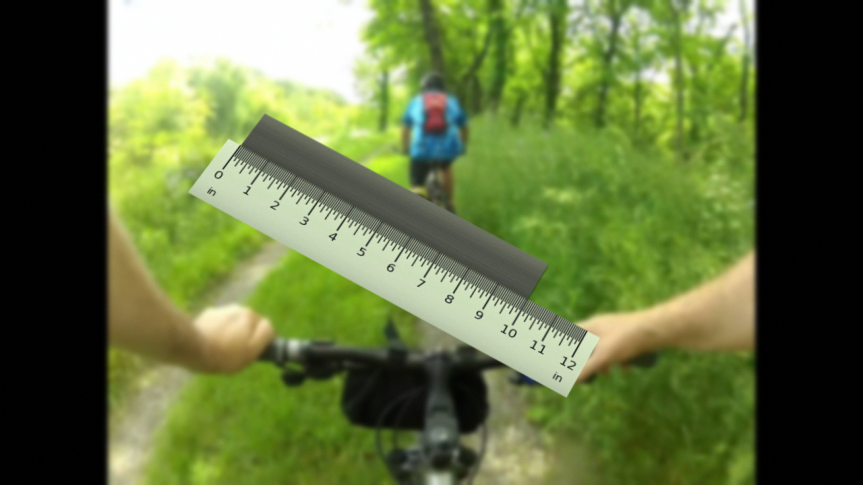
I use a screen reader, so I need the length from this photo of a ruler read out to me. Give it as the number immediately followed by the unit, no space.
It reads 10in
